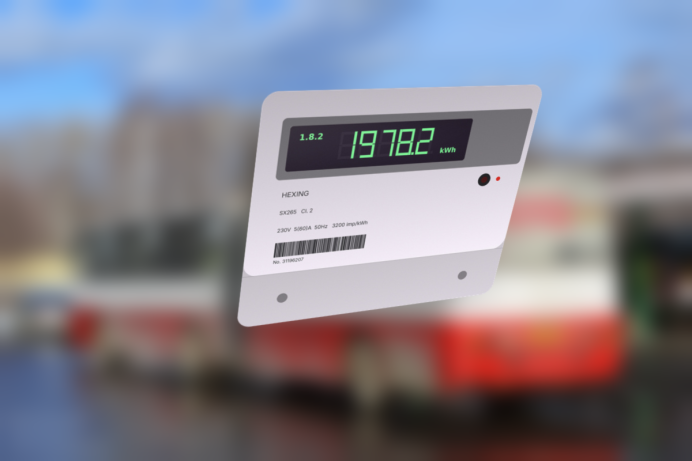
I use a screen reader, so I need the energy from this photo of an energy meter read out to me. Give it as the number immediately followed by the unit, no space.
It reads 1978.2kWh
